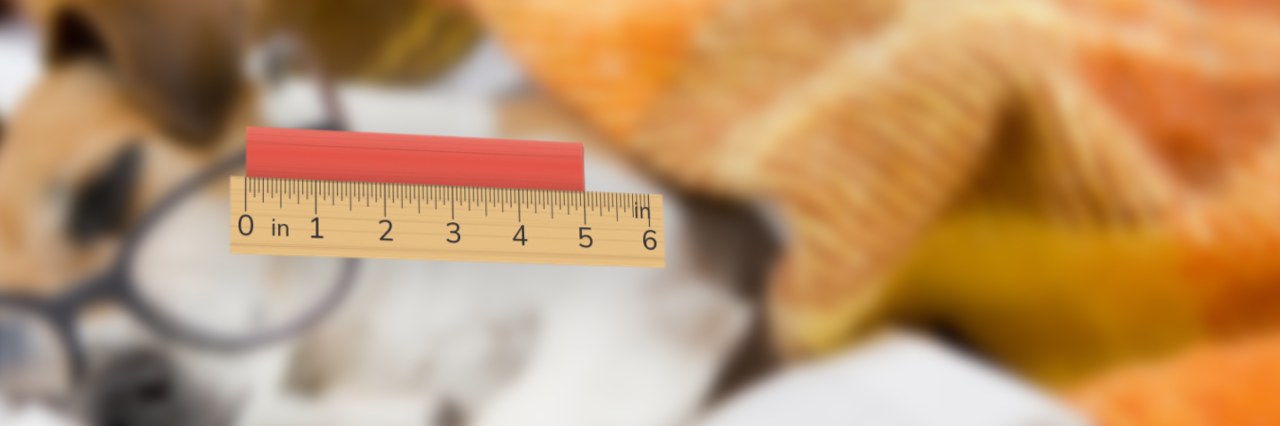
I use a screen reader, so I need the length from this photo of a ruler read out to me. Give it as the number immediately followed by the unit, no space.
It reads 5in
